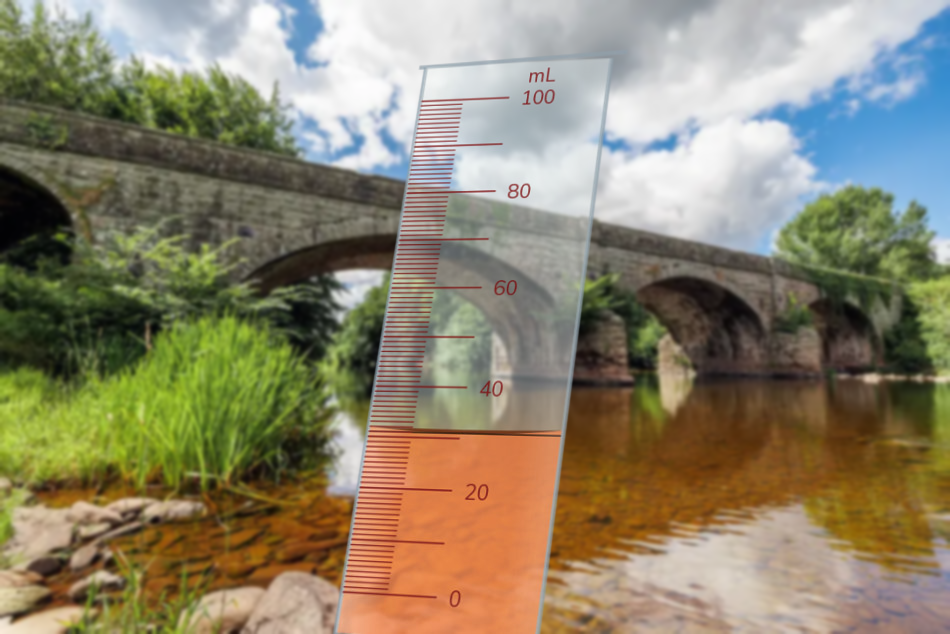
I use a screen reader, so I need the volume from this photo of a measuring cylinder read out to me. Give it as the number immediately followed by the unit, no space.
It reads 31mL
